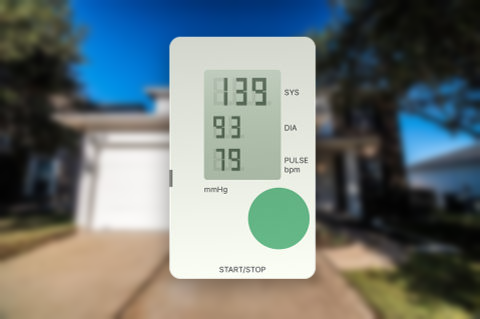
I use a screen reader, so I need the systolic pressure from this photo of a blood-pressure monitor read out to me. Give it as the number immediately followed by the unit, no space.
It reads 139mmHg
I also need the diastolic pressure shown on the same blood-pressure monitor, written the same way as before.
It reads 93mmHg
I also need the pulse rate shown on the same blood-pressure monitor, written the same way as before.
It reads 79bpm
